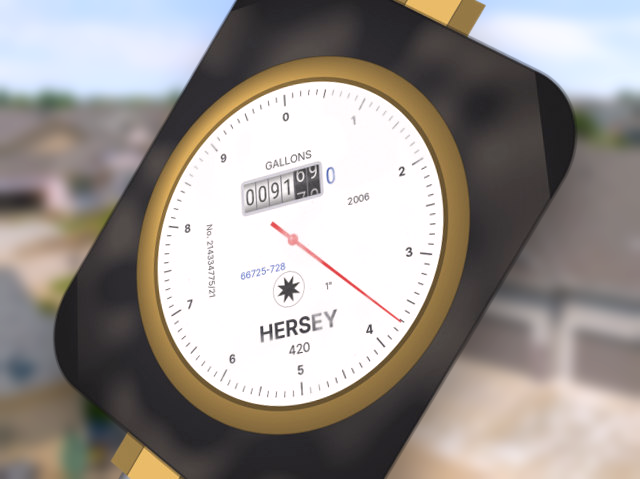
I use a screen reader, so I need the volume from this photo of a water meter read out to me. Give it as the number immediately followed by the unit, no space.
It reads 91693.7gal
